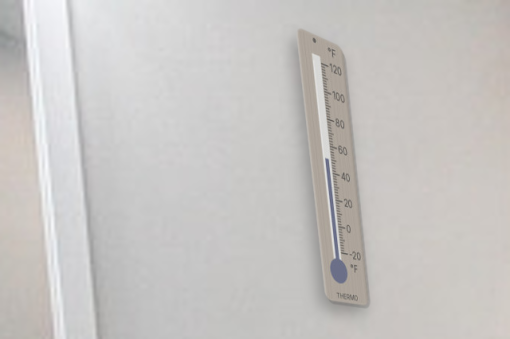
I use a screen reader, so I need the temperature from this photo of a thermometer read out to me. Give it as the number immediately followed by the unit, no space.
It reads 50°F
